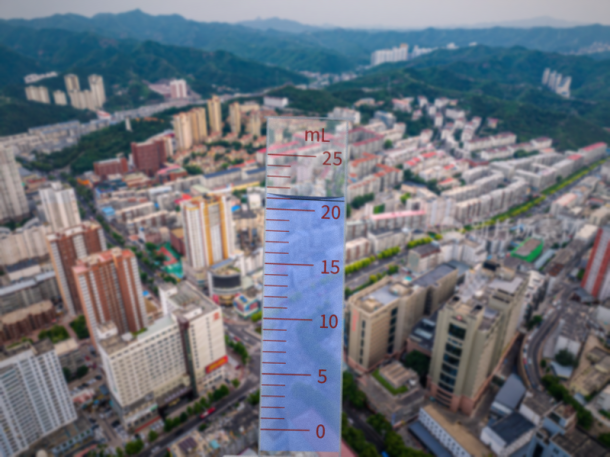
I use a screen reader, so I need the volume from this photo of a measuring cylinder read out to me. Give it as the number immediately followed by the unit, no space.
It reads 21mL
